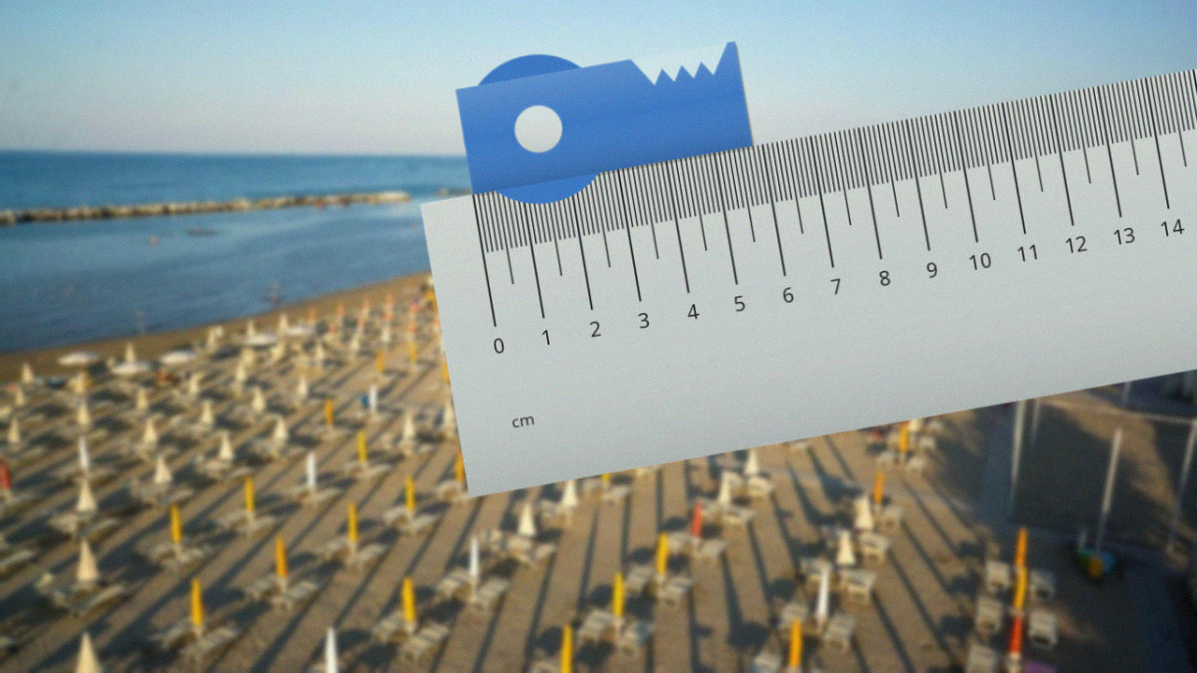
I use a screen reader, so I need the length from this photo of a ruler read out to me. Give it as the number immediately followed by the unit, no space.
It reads 5.8cm
